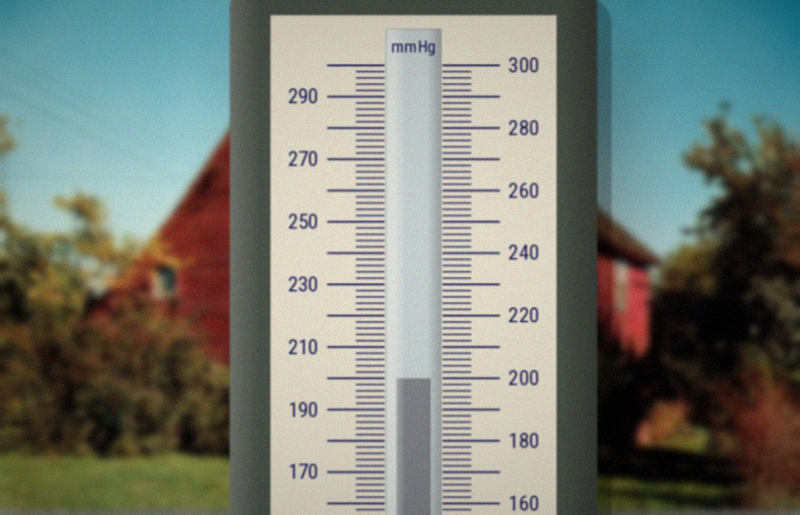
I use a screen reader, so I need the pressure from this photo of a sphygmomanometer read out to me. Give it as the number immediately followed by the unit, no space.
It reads 200mmHg
